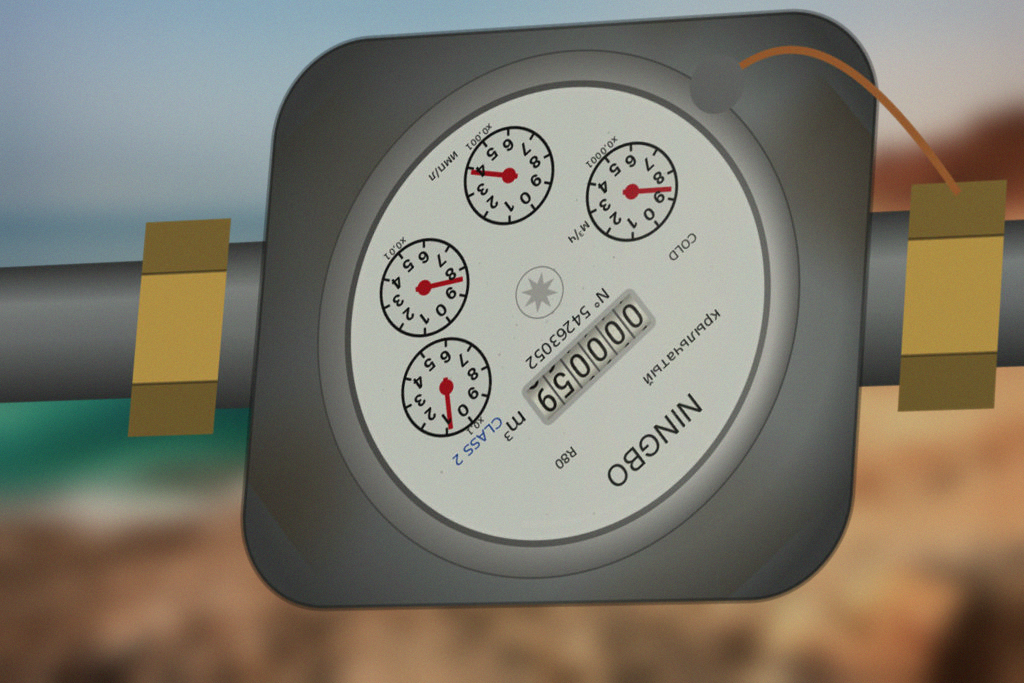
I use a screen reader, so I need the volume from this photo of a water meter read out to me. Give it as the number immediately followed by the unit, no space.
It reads 59.0838m³
